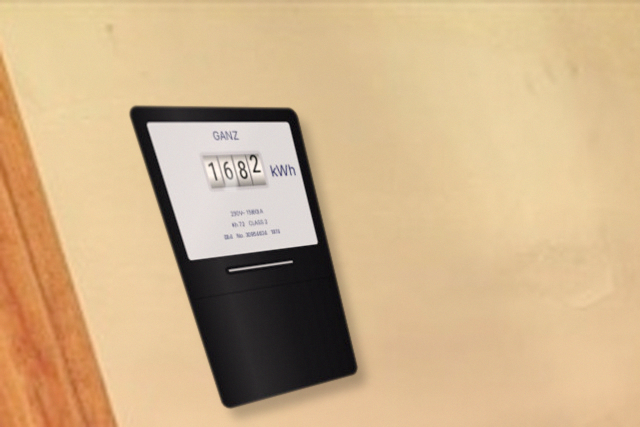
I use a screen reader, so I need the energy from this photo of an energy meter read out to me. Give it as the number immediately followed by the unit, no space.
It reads 1682kWh
